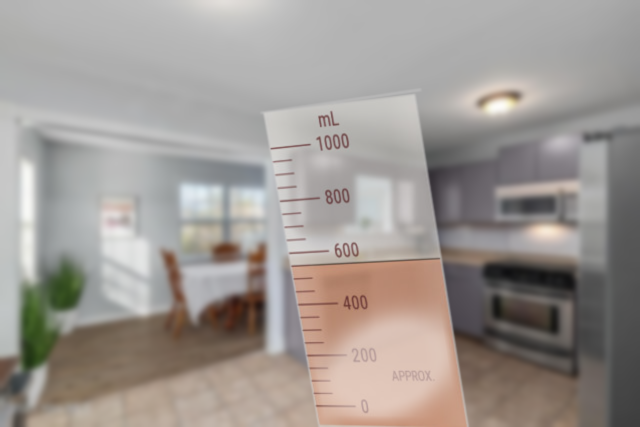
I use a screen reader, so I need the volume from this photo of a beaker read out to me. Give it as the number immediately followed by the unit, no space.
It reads 550mL
